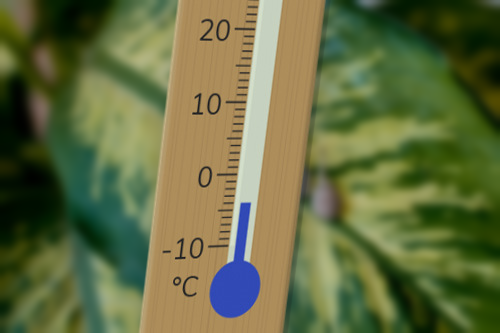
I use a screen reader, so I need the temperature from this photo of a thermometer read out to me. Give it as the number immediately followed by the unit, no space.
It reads -4°C
